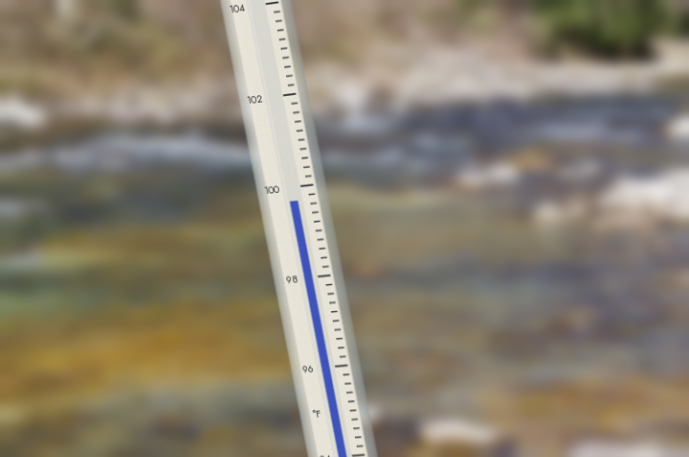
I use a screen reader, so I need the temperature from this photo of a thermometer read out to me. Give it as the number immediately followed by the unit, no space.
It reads 99.7°F
